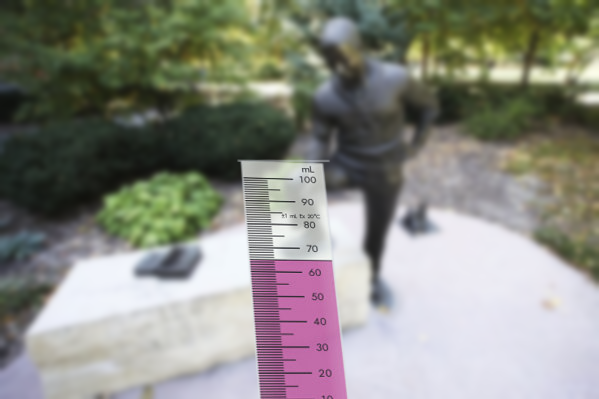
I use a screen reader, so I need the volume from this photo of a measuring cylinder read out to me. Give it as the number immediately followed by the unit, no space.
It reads 65mL
